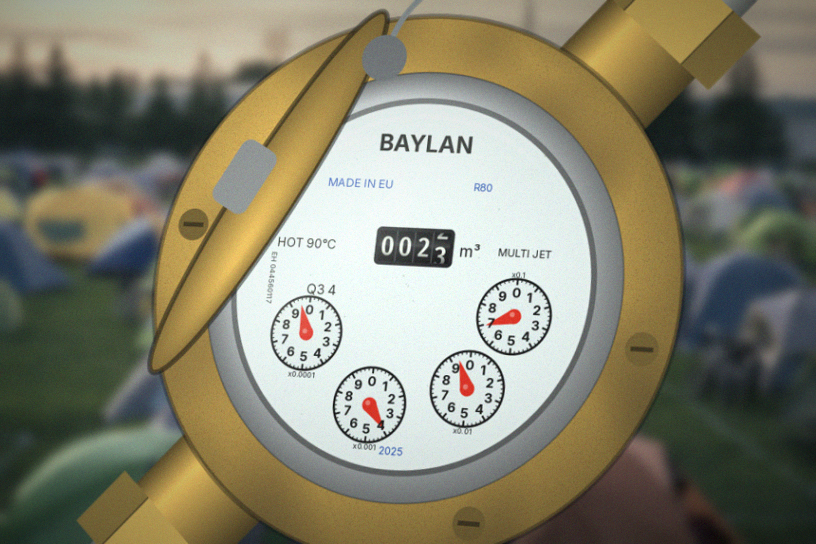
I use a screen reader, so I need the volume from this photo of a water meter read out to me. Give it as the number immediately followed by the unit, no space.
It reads 22.6939m³
